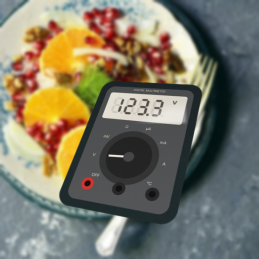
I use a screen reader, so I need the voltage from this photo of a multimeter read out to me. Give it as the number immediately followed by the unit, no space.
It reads 123.3V
